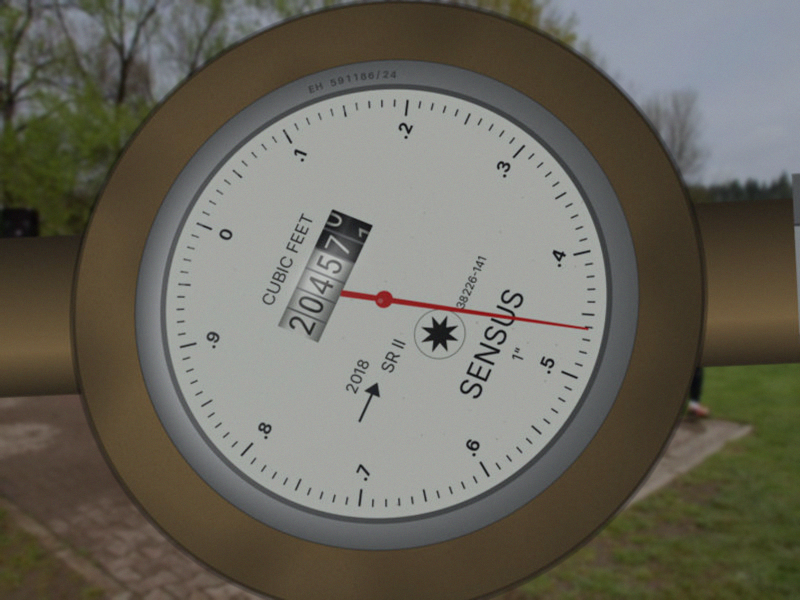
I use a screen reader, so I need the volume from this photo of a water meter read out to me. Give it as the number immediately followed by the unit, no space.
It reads 204570.46ft³
